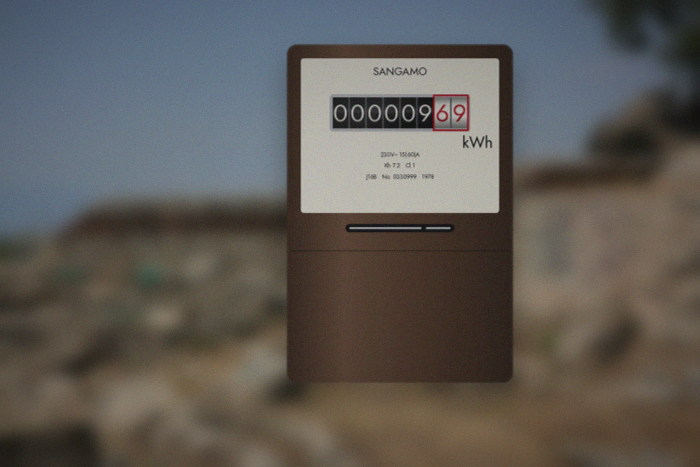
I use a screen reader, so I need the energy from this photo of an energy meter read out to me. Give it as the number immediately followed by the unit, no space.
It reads 9.69kWh
